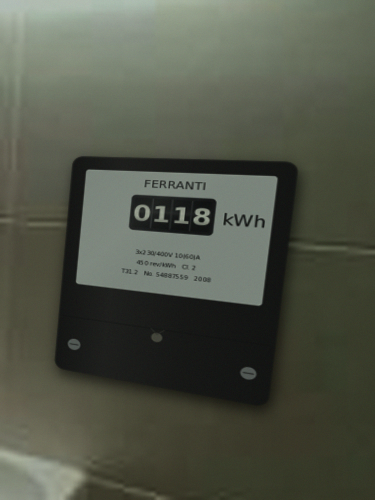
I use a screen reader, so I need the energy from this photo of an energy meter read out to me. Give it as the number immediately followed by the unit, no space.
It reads 118kWh
